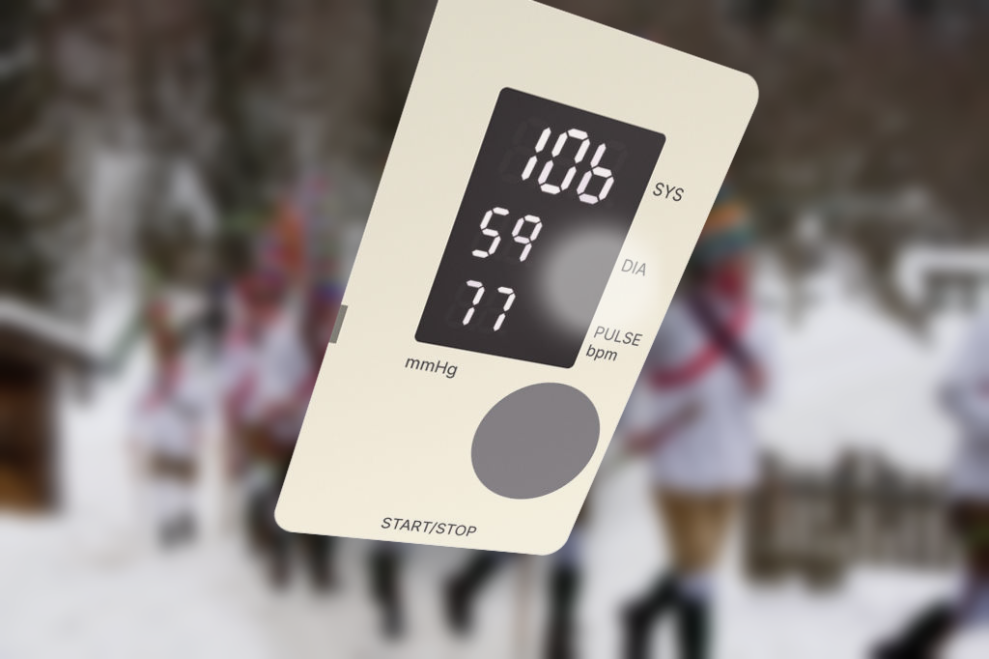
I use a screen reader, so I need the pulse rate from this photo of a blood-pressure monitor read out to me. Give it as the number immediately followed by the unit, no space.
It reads 77bpm
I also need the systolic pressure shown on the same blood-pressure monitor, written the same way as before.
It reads 106mmHg
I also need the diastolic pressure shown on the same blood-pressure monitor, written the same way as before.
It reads 59mmHg
